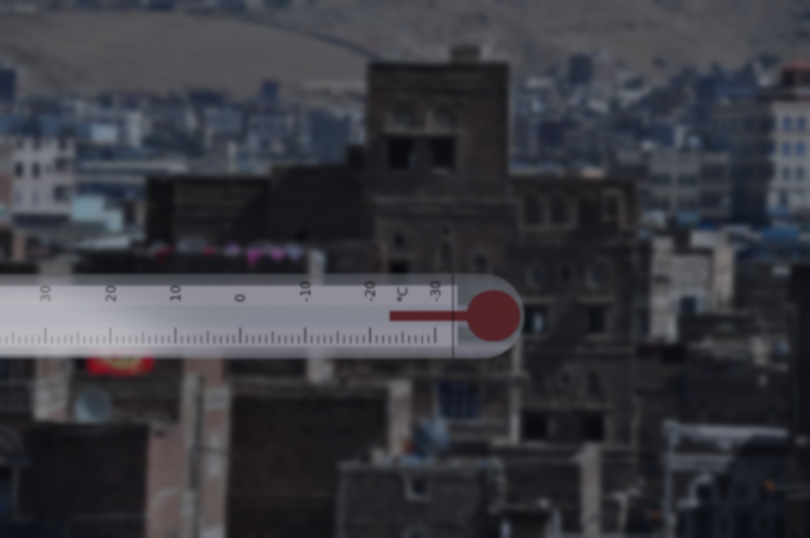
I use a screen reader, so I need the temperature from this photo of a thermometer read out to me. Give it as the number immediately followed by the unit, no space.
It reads -23°C
